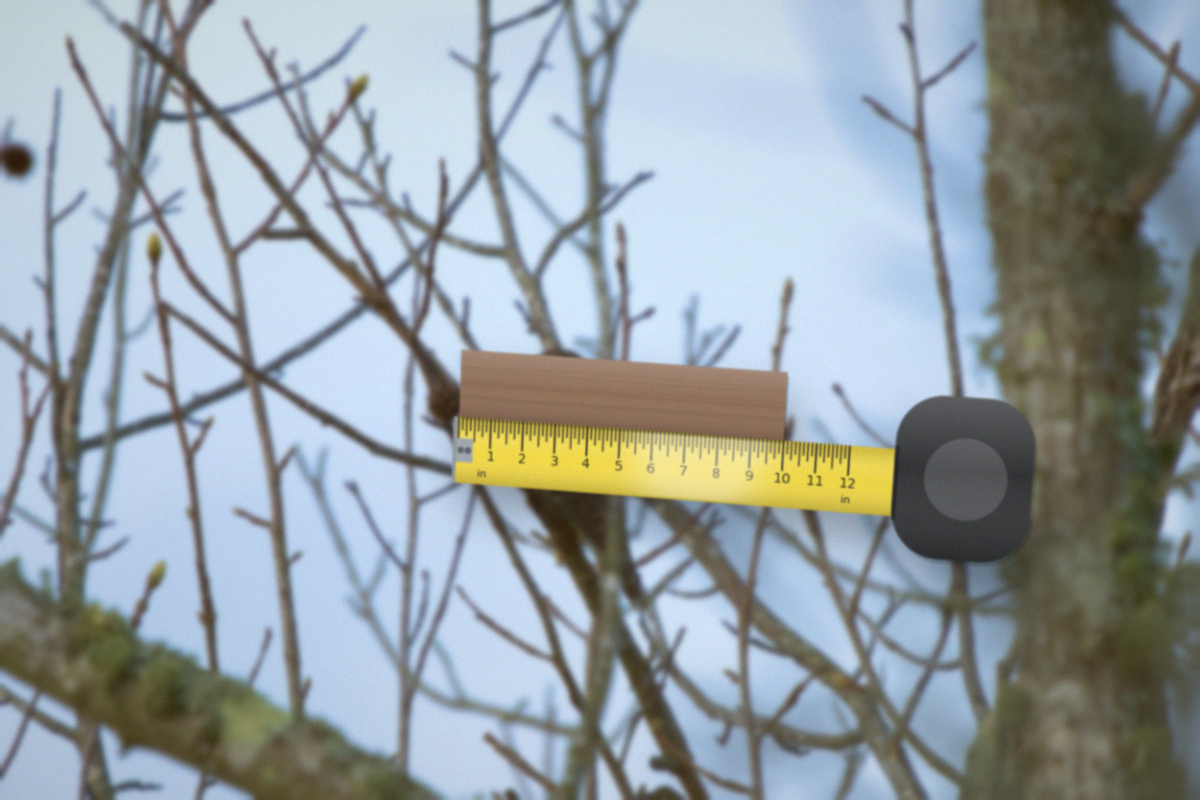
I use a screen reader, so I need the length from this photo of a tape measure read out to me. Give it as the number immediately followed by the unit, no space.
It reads 10in
